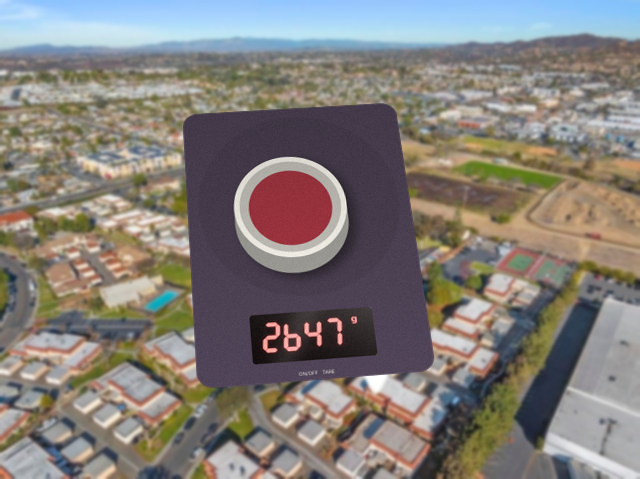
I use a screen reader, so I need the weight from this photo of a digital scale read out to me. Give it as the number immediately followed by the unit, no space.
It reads 2647g
